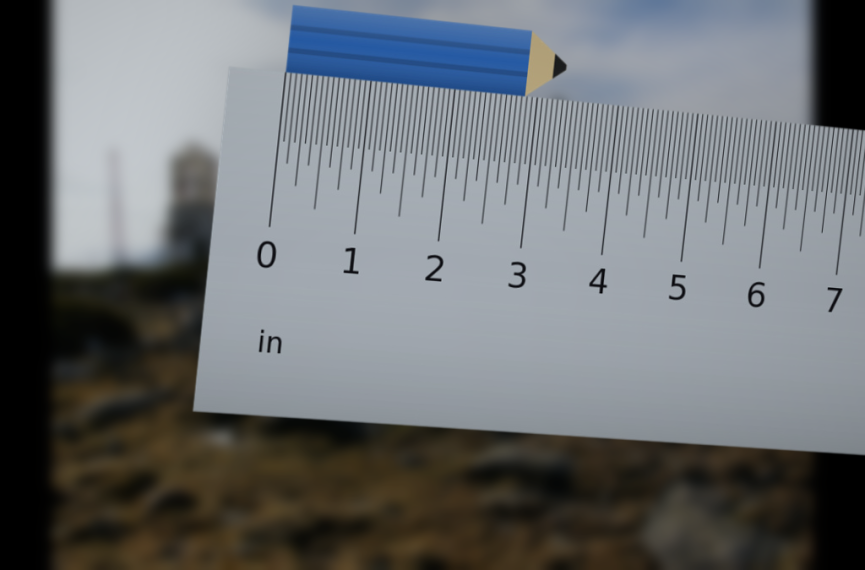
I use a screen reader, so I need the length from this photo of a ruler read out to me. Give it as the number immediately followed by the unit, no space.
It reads 3.3125in
